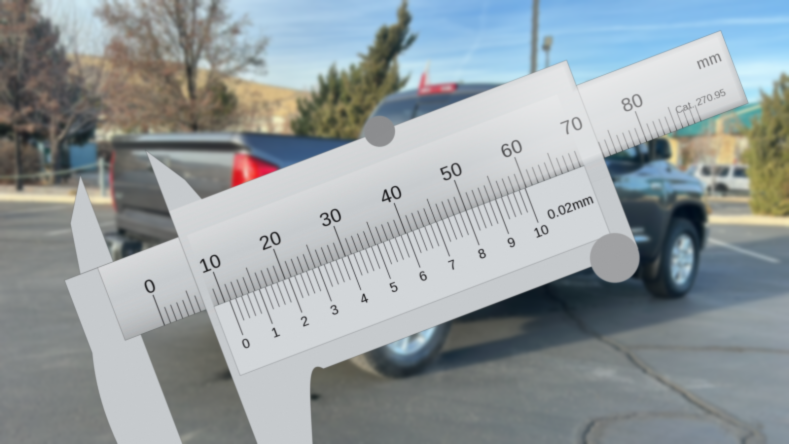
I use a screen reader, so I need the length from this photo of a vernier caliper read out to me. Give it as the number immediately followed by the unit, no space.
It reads 10.8mm
